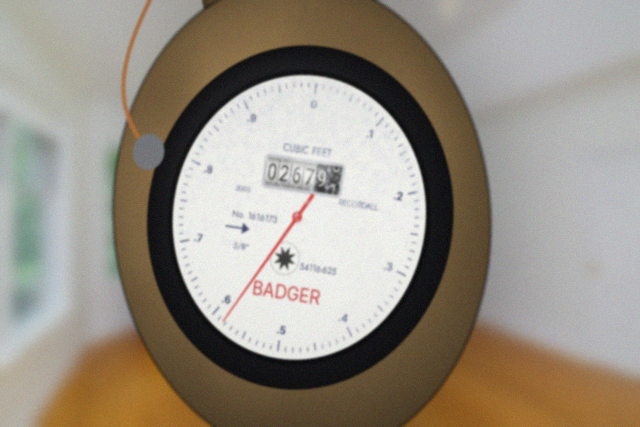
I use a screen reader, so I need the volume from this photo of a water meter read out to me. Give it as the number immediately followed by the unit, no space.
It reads 26790.58ft³
